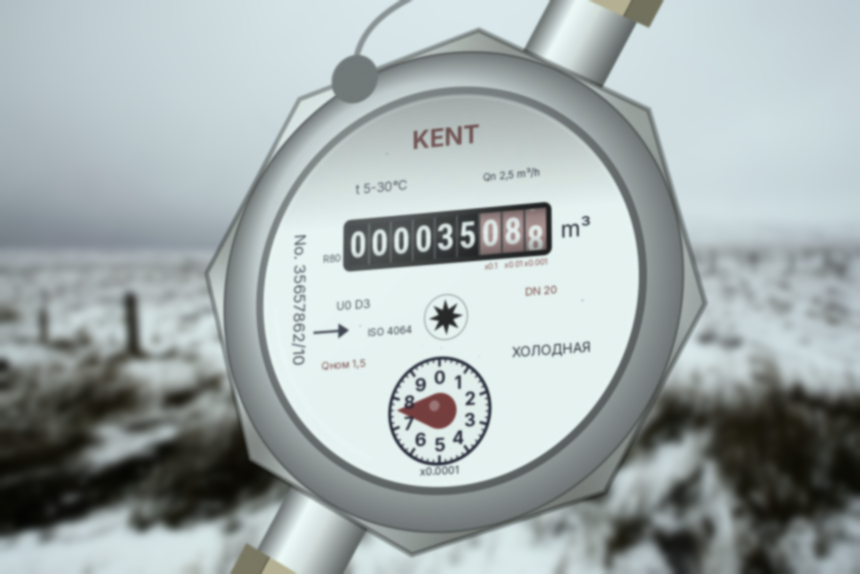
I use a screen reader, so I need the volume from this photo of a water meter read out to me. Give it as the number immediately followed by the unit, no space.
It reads 35.0877m³
